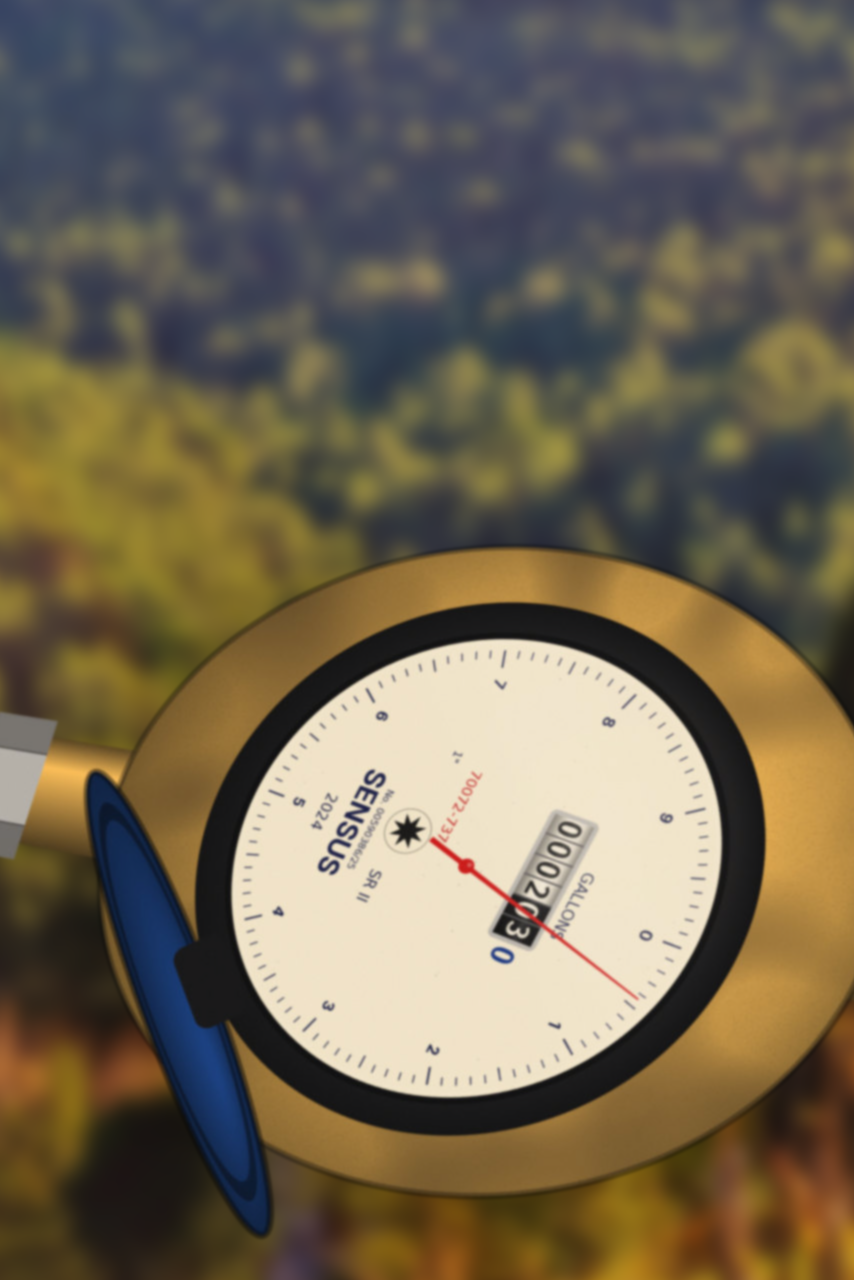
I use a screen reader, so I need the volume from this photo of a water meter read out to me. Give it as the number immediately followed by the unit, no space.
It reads 2030.4gal
